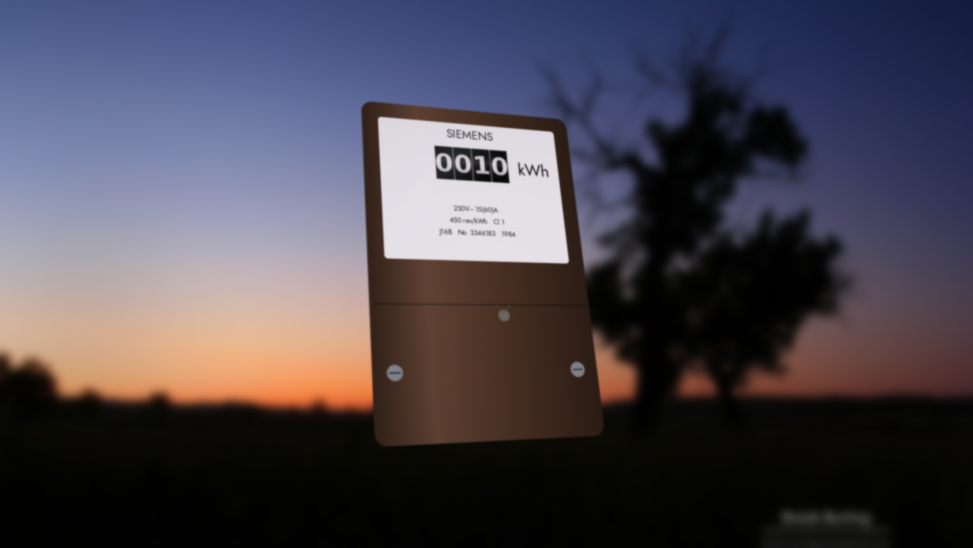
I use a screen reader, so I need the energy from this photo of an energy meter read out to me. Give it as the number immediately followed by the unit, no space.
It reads 10kWh
